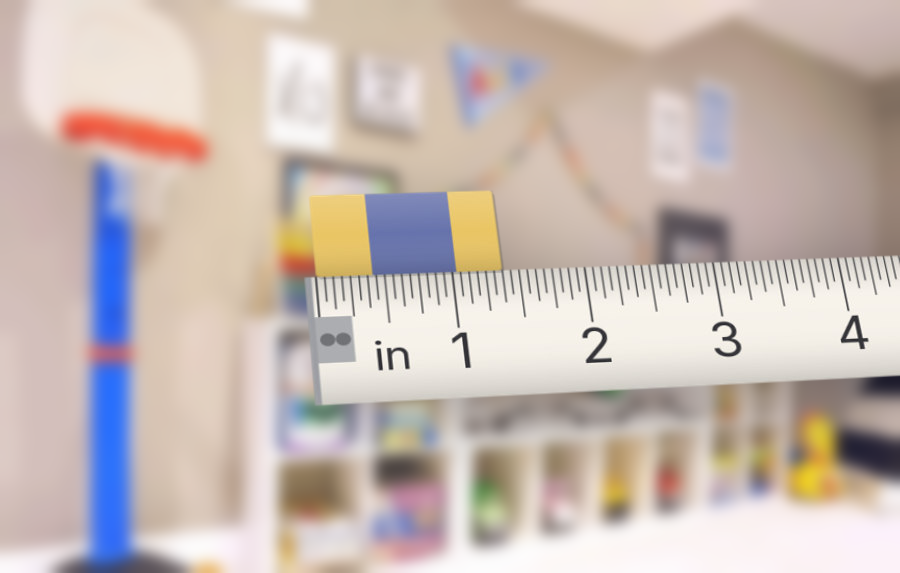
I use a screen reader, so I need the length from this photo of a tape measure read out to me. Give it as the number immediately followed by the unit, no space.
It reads 1.375in
